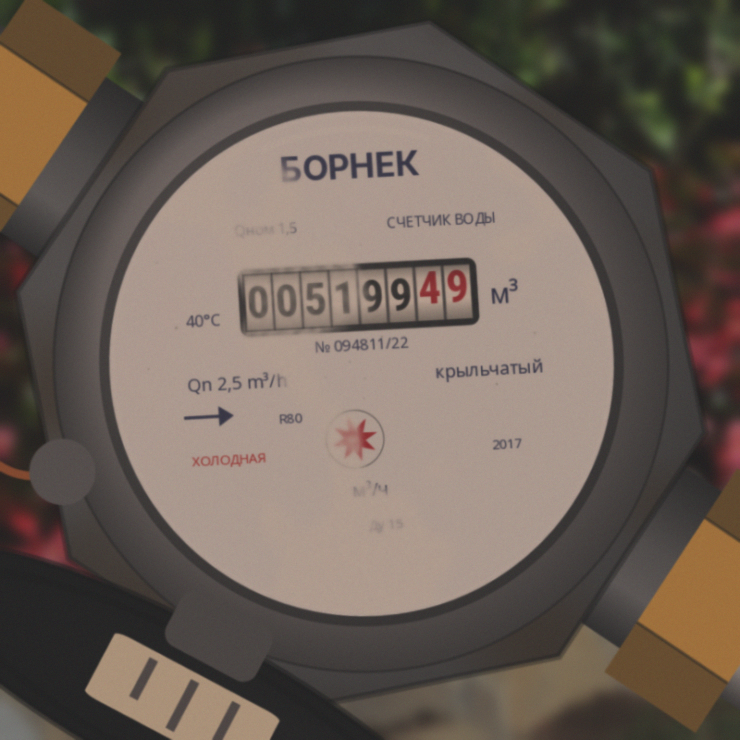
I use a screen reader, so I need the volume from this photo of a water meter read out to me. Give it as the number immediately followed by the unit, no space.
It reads 5199.49m³
